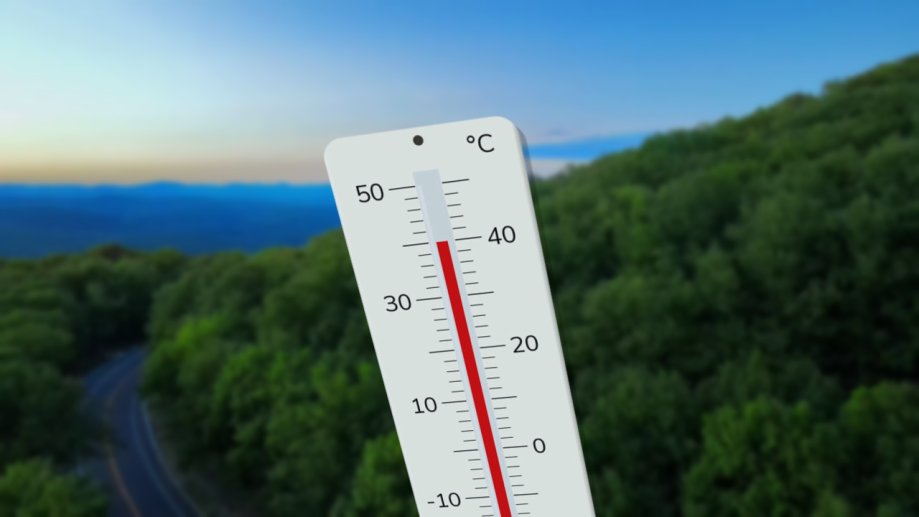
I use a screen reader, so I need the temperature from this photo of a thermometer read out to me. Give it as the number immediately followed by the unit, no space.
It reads 40°C
